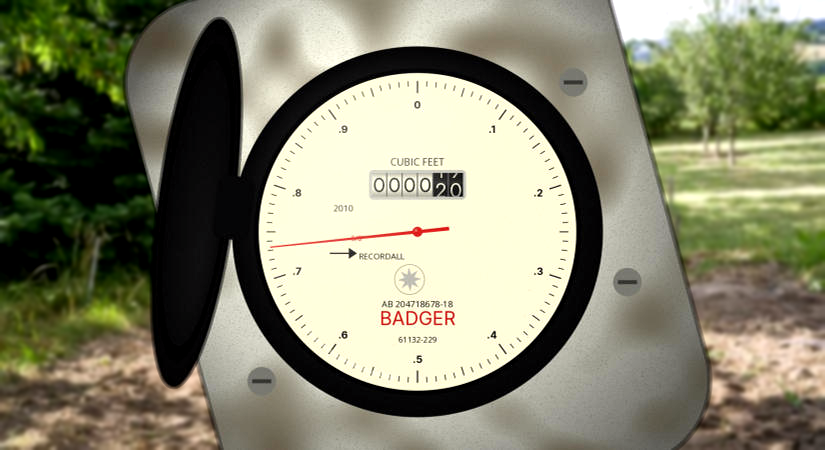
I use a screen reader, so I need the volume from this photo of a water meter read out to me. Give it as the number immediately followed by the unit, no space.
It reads 19.73ft³
